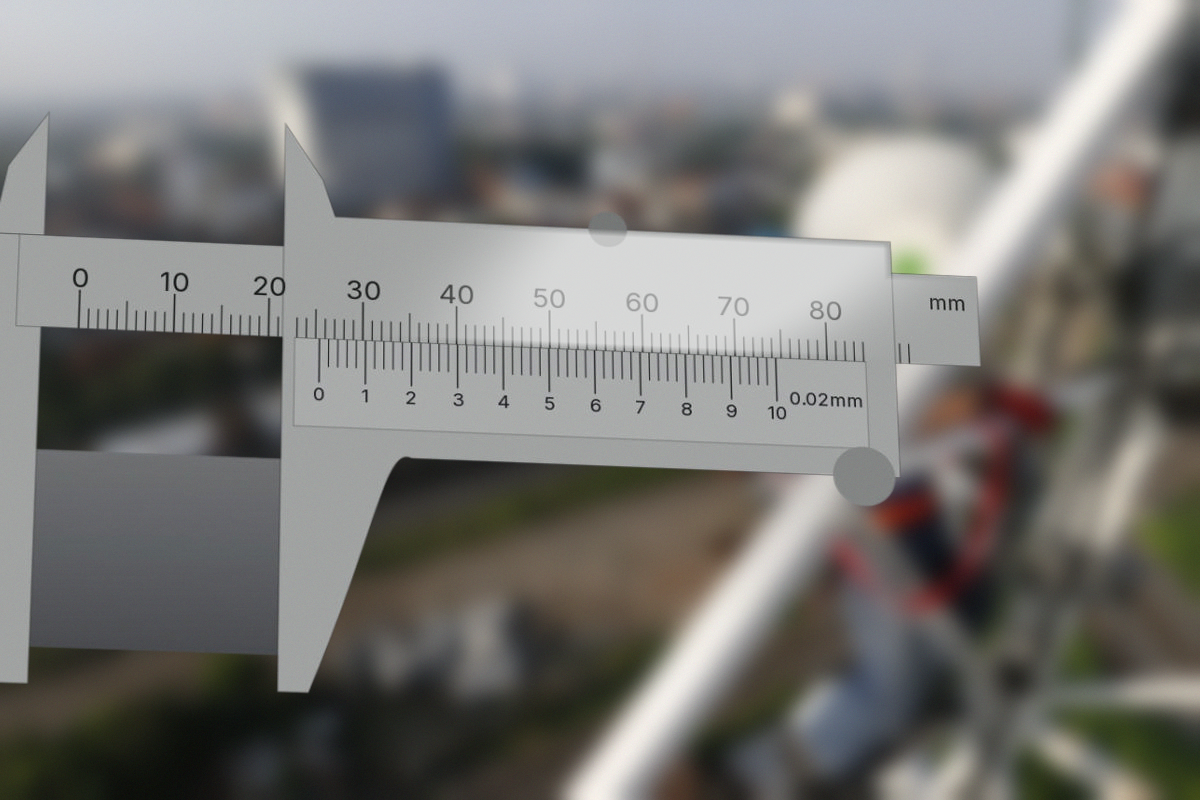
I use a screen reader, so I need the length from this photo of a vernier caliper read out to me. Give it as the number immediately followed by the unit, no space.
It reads 25.4mm
